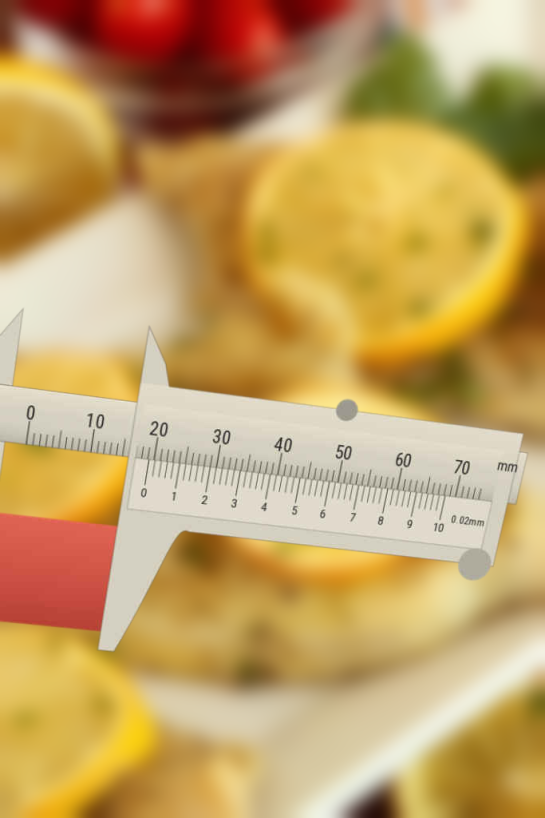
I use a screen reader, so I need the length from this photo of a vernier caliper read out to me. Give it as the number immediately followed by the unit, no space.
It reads 19.2mm
